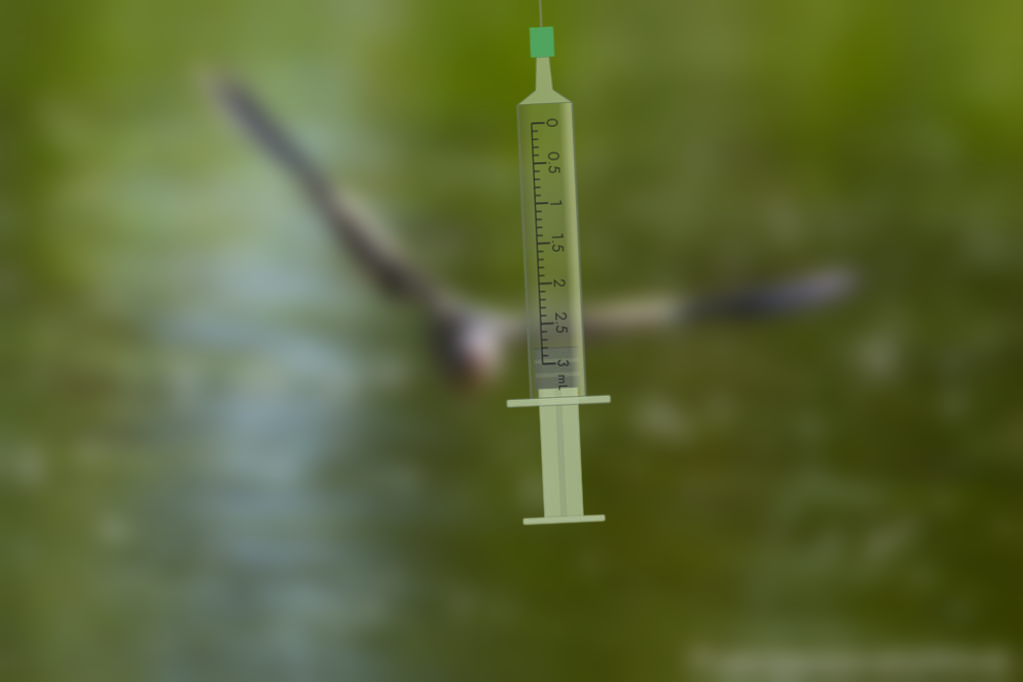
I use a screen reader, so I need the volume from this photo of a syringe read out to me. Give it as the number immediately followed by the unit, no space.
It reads 2.8mL
